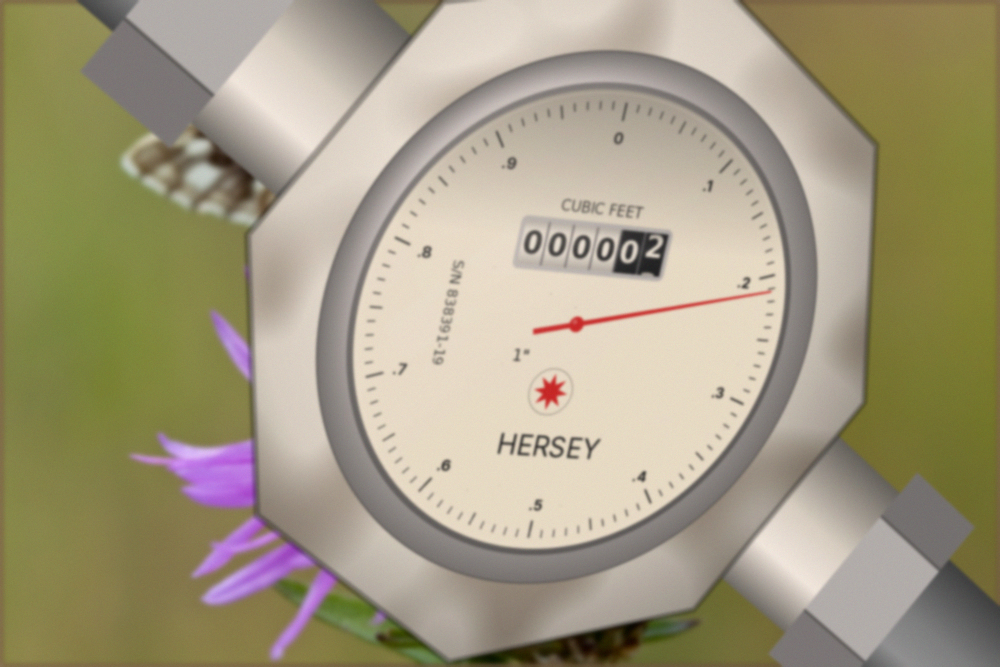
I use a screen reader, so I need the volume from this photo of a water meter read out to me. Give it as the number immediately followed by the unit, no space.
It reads 2.21ft³
